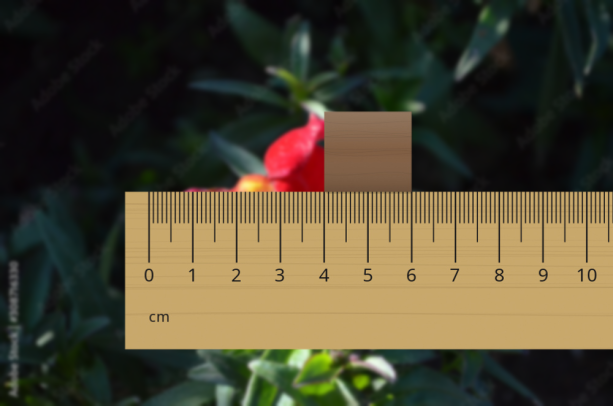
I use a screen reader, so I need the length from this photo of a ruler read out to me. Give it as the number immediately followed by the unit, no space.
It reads 2cm
